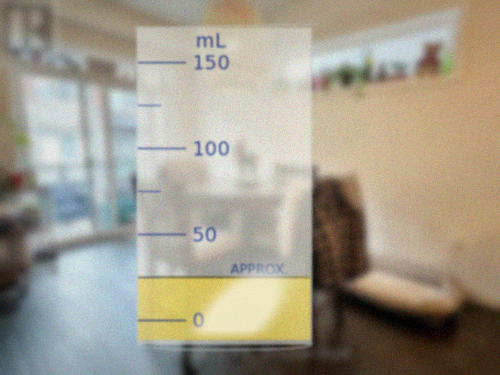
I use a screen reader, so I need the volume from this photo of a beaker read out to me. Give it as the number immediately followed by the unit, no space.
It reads 25mL
